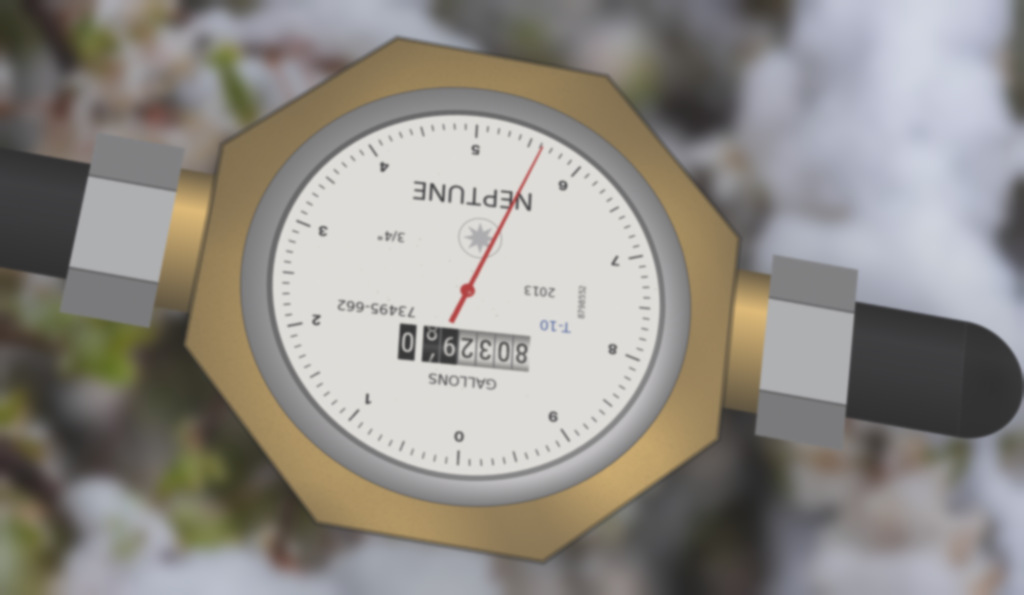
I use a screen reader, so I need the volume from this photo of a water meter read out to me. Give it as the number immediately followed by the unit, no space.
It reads 8032975.6gal
